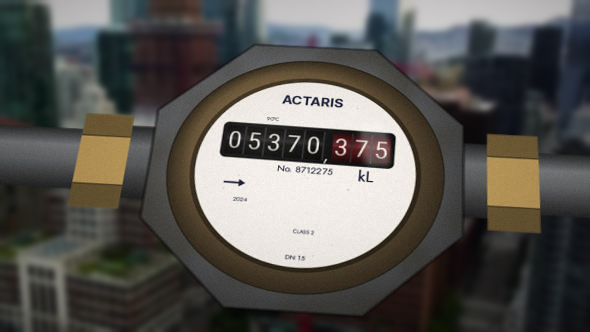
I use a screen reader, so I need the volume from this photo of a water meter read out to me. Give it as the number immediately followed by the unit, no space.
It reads 5370.375kL
